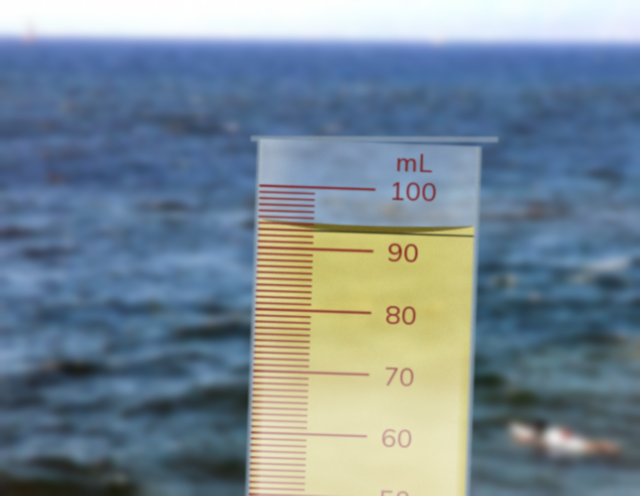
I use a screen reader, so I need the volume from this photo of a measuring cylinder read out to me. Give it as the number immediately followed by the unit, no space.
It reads 93mL
